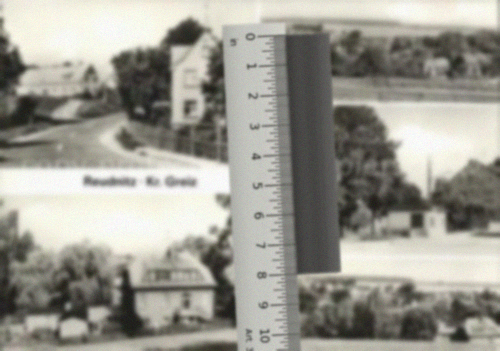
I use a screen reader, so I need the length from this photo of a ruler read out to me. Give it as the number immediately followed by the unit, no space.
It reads 8in
